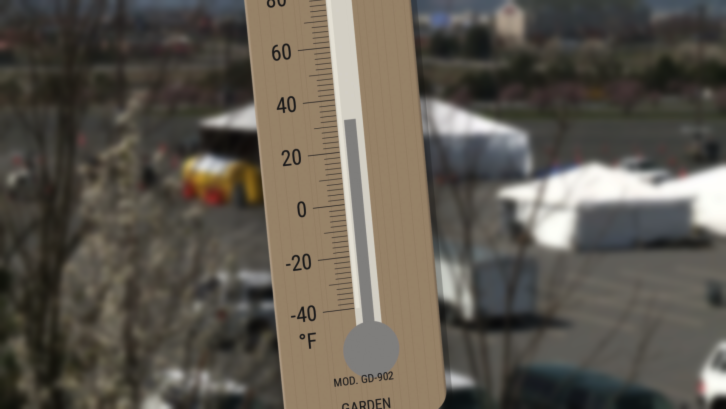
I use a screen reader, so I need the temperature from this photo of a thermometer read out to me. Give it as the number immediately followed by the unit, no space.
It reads 32°F
